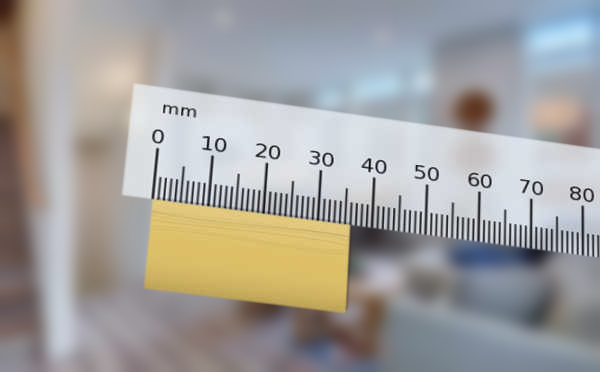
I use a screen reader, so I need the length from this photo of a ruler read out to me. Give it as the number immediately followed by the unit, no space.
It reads 36mm
